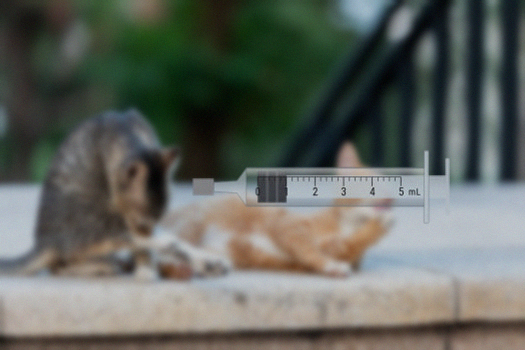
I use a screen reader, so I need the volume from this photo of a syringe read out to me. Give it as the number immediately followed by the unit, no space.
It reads 0mL
